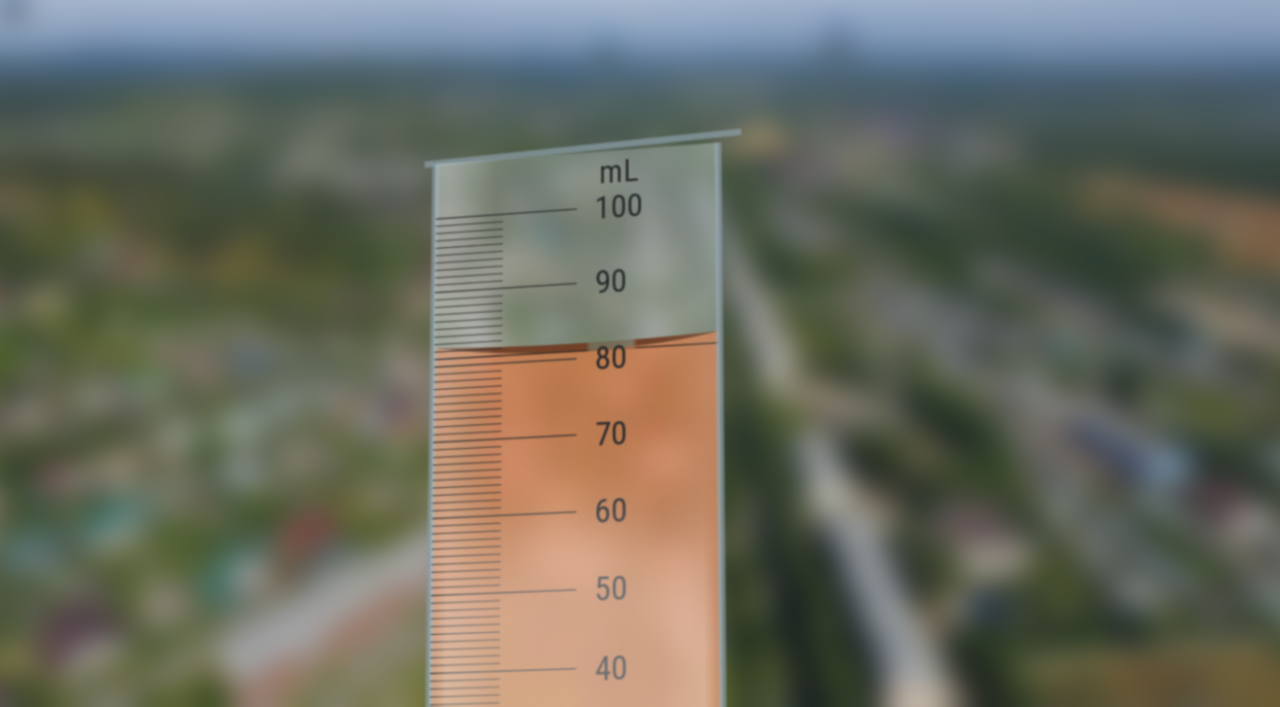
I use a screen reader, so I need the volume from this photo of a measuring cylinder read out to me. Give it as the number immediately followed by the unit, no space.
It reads 81mL
